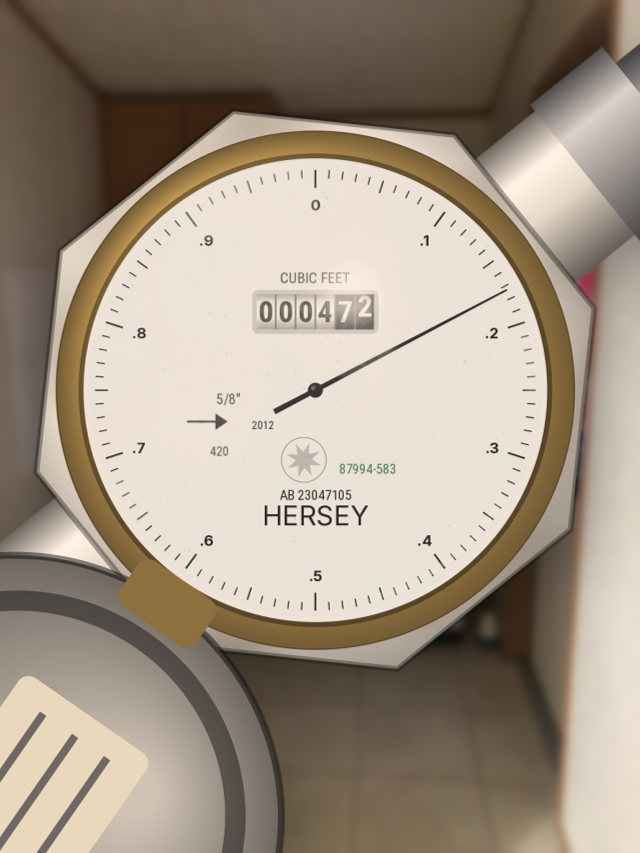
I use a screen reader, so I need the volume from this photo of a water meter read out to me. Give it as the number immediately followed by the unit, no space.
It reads 472.17ft³
